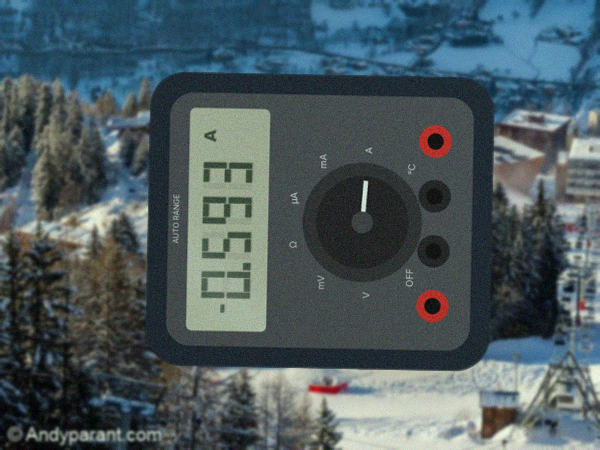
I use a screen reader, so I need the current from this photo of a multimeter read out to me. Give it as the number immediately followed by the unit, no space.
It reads -0.593A
